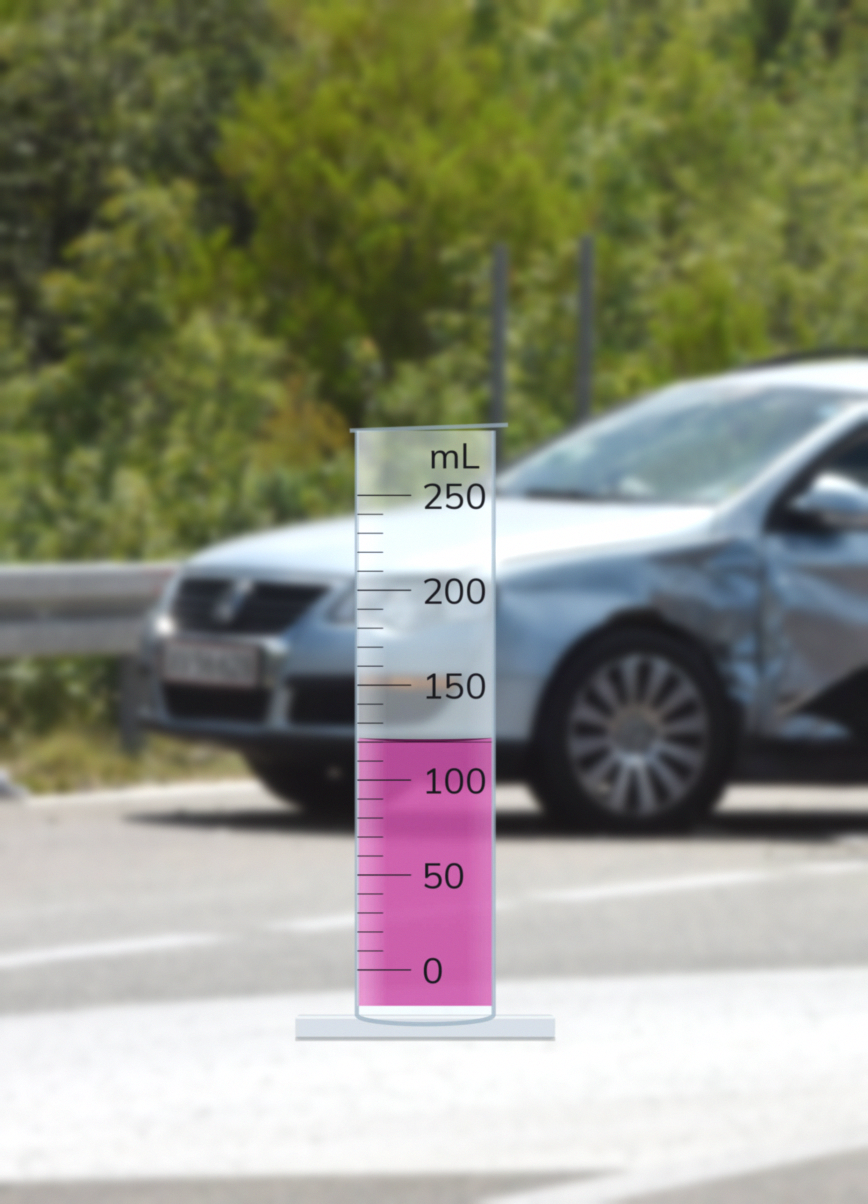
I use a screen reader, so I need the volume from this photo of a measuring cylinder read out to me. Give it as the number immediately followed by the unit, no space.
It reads 120mL
